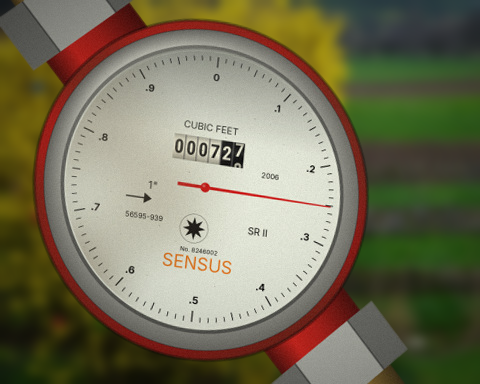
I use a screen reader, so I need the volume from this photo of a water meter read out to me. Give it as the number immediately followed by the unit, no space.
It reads 727.25ft³
